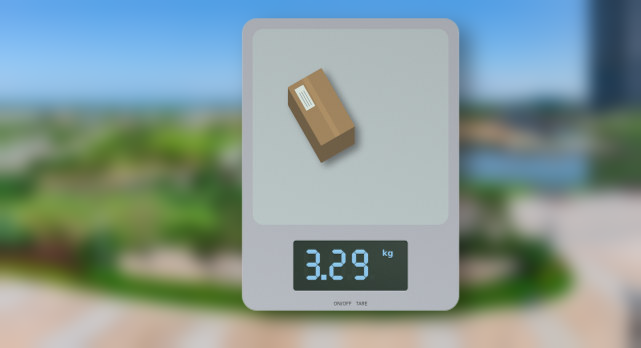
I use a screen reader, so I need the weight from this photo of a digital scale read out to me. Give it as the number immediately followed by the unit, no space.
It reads 3.29kg
